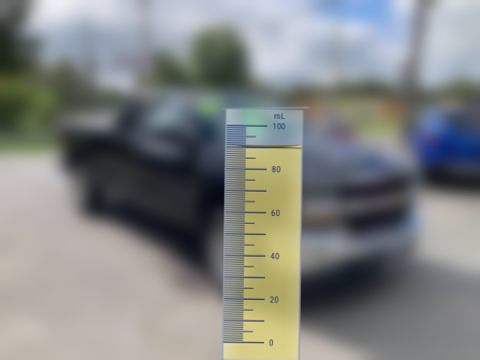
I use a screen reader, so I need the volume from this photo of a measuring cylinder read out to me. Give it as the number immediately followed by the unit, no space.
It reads 90mL
